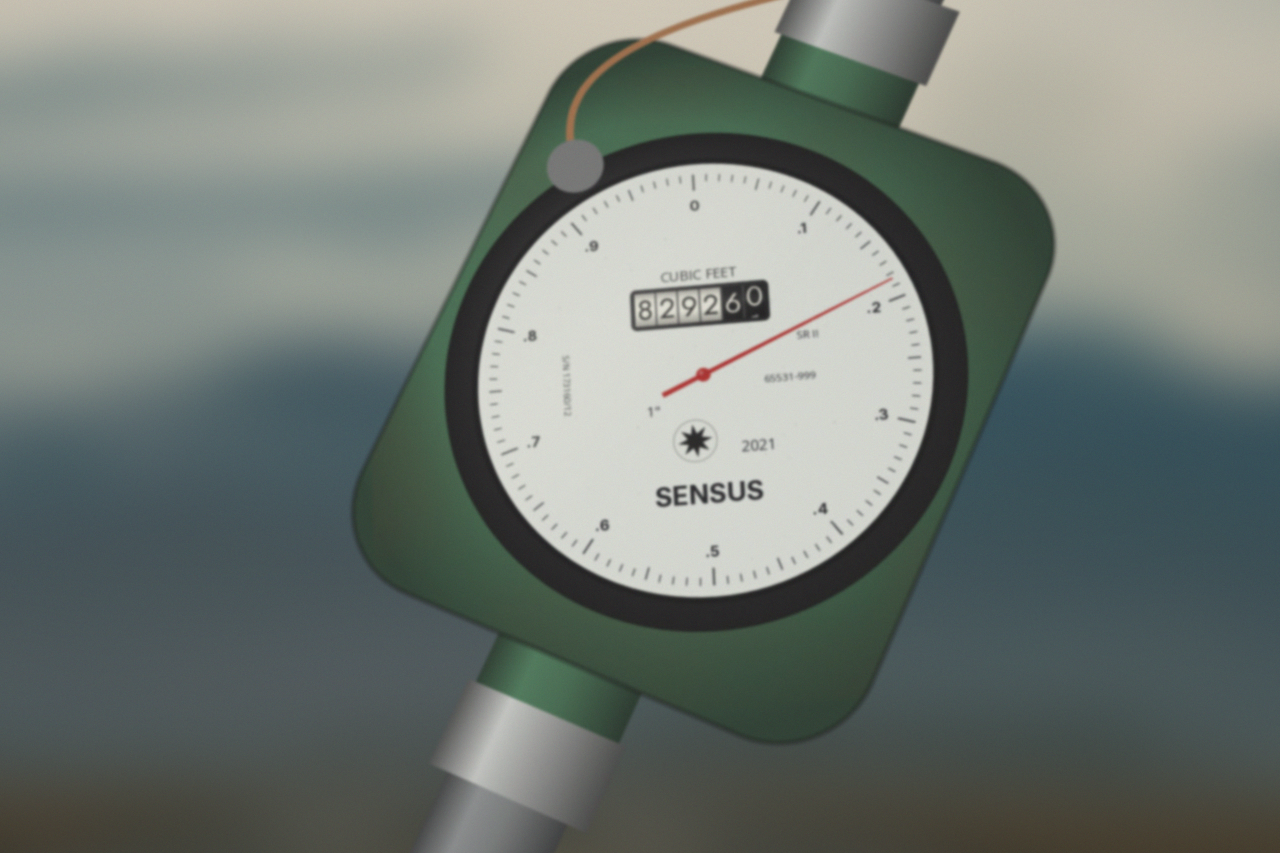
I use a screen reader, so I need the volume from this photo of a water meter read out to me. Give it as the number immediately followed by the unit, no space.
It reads 829260.18ft³
